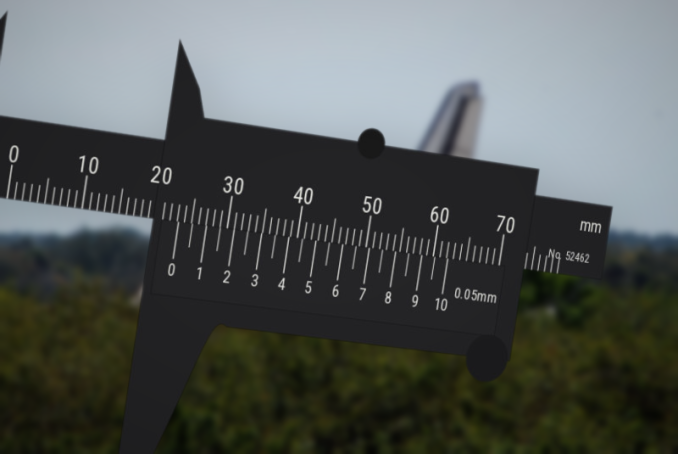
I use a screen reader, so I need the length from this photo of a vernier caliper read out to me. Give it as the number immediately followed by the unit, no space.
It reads 23.2mm
